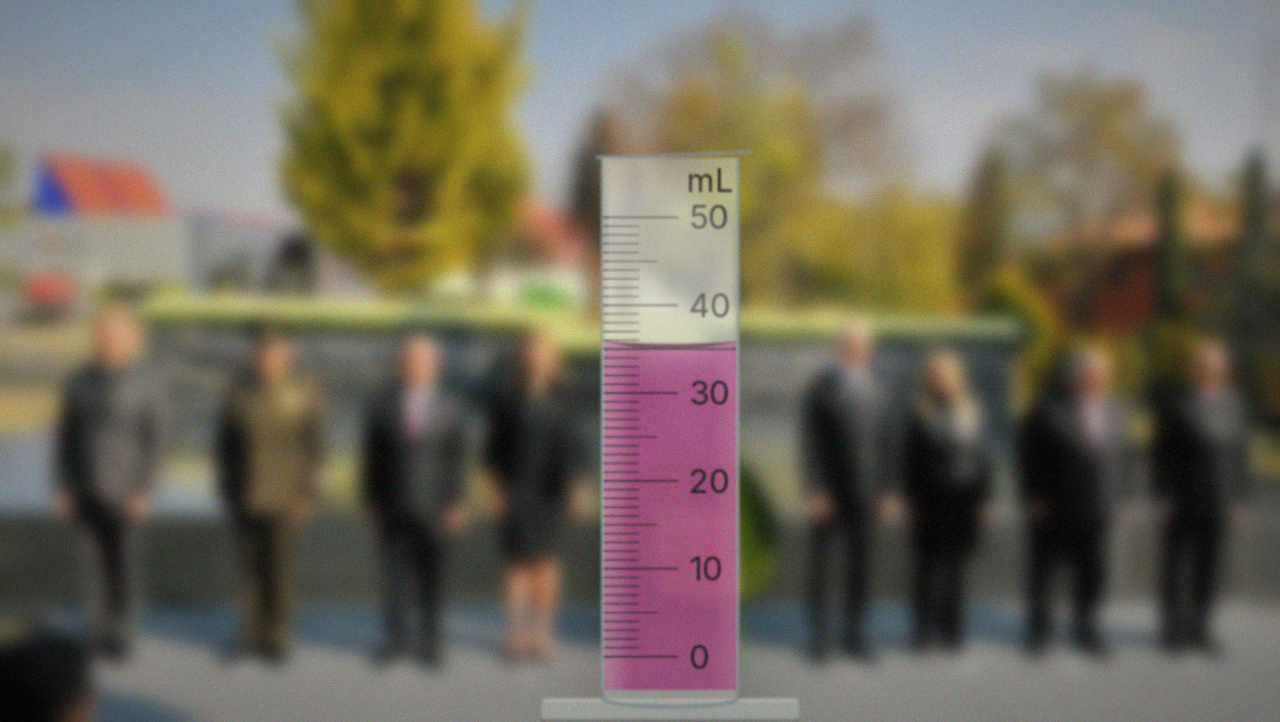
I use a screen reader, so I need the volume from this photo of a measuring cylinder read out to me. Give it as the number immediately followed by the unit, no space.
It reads 35mL
